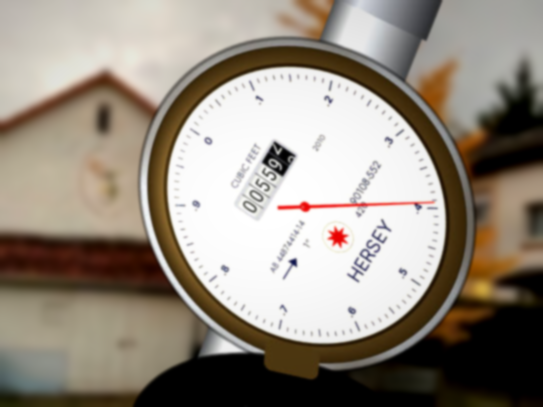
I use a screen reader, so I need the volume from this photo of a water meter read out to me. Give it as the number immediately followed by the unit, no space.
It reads 5592.39ft³
